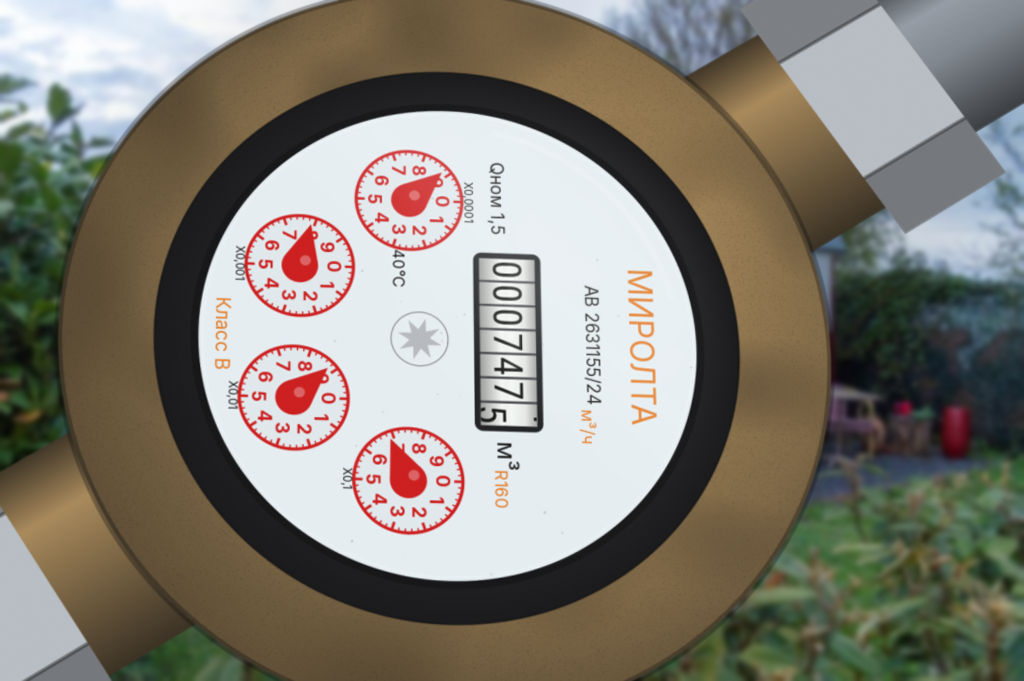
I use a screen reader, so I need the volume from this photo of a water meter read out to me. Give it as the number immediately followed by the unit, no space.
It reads 7474.6878m³
